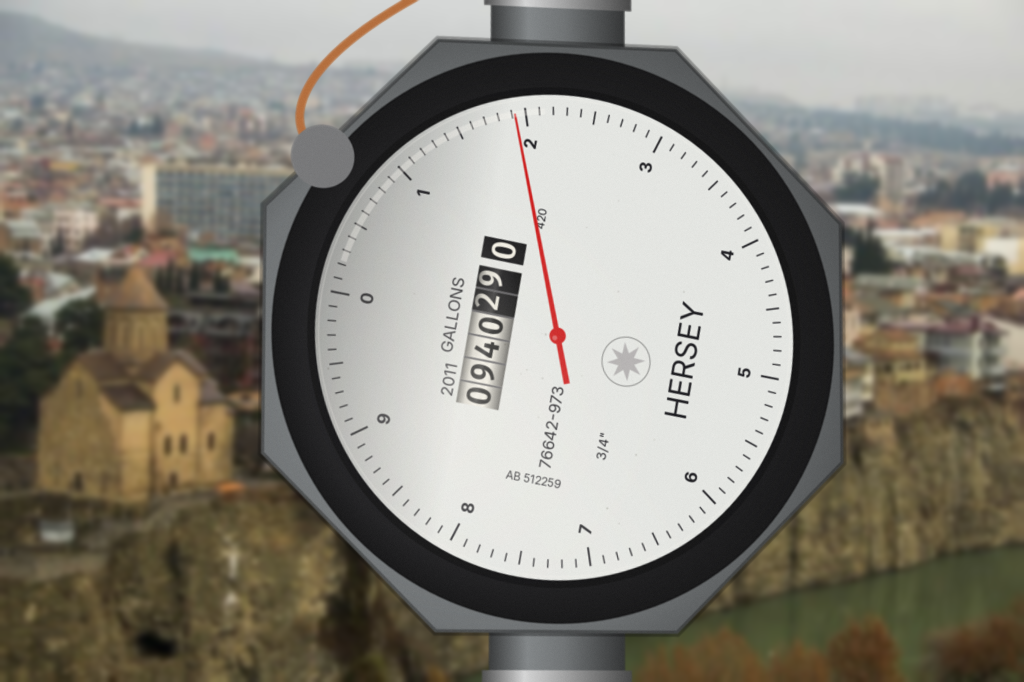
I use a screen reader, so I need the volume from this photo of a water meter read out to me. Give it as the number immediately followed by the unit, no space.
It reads 940291.9gal
